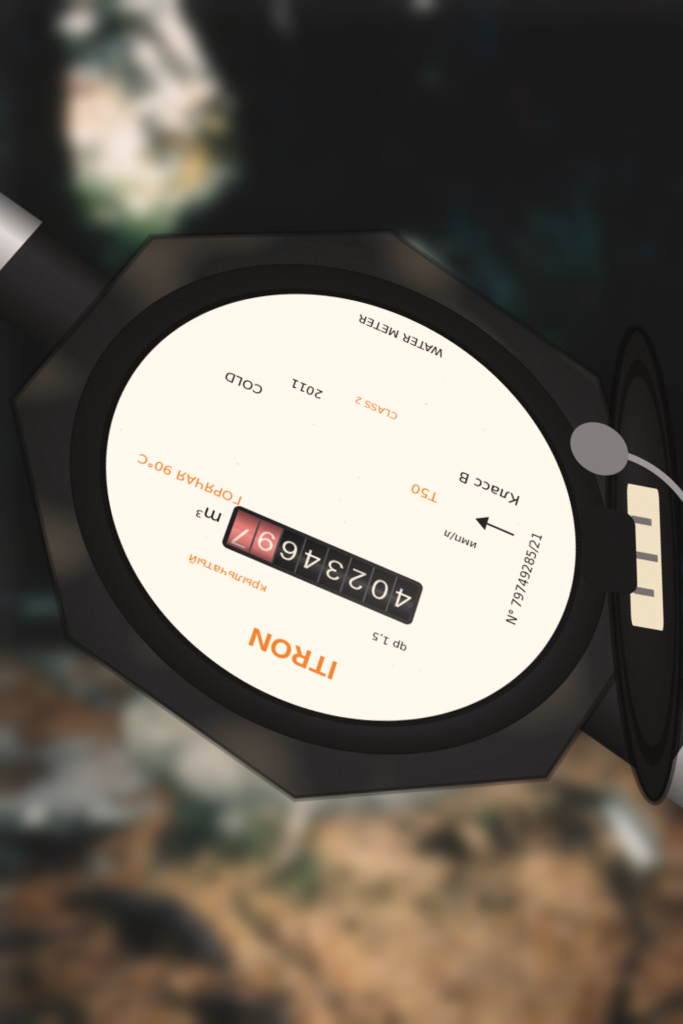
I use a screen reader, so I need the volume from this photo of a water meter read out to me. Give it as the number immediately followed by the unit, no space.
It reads 402346.97m³
